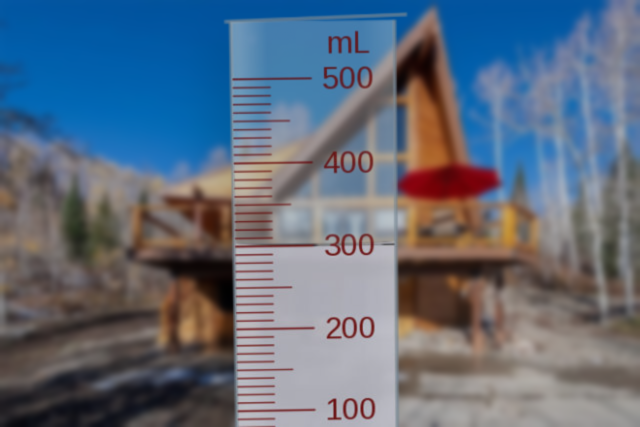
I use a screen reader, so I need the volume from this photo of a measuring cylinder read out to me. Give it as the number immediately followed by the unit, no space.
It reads 300mL
